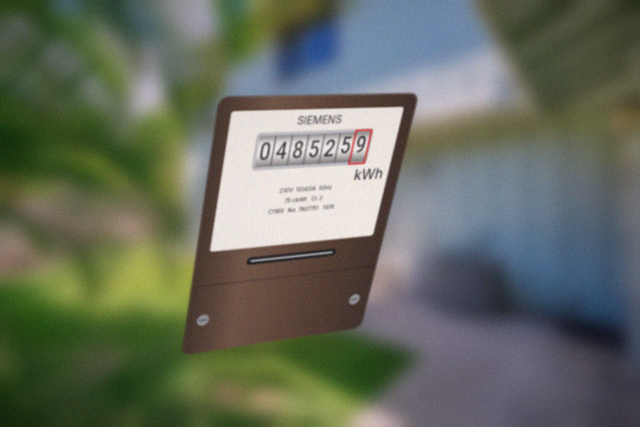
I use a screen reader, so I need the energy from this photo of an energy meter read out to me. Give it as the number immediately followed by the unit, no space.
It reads 48525.9kWh
